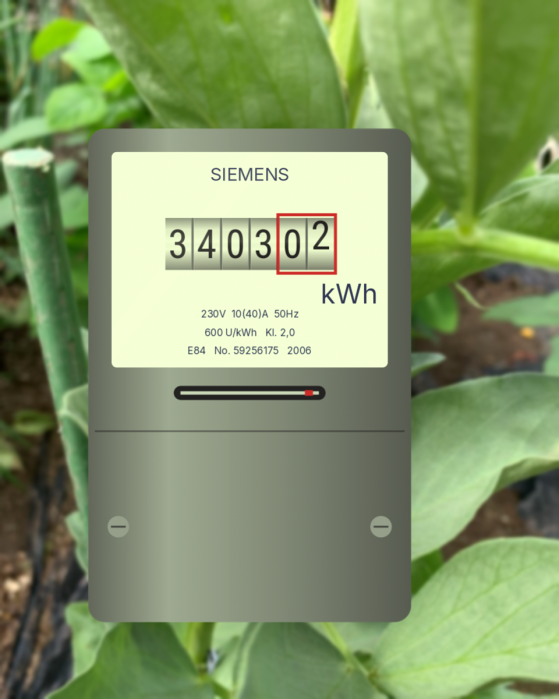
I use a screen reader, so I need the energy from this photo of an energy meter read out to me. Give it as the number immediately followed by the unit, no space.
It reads 3403.02kWh
